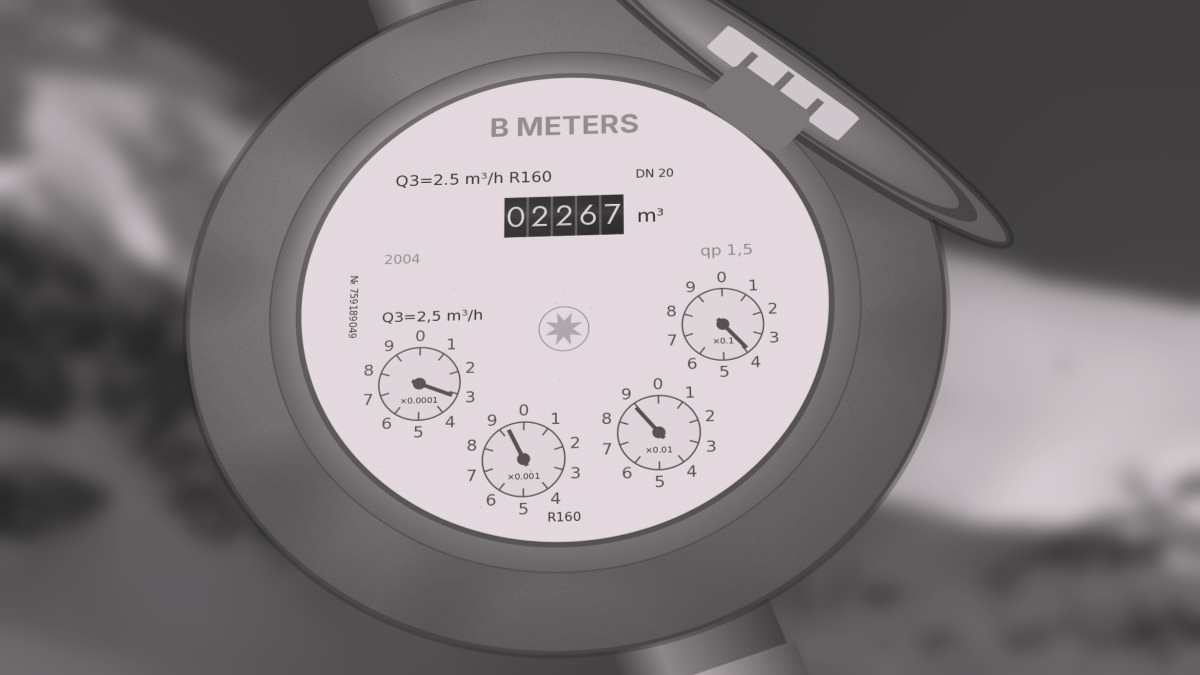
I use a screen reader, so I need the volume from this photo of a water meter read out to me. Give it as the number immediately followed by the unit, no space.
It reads 2267.3893m³
